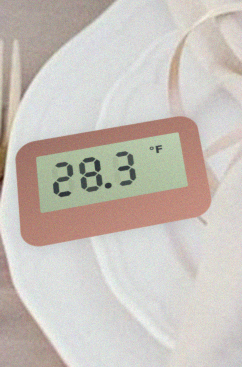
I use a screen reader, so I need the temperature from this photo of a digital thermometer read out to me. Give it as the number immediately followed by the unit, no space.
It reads 28.3°F
